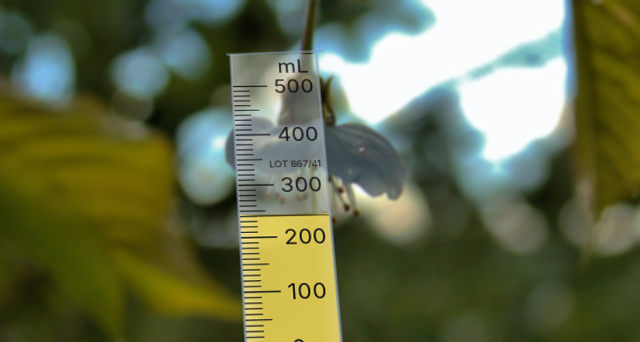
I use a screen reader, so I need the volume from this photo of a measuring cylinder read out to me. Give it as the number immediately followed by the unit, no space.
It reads 240mL
